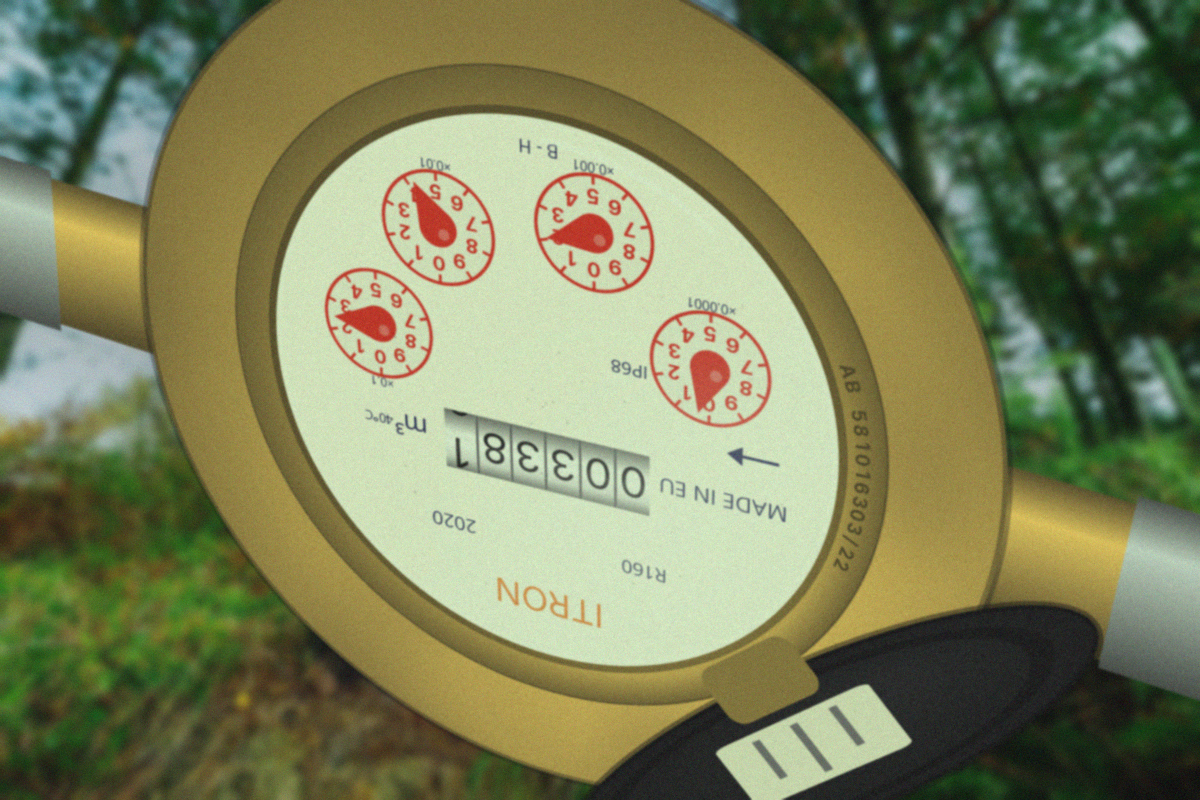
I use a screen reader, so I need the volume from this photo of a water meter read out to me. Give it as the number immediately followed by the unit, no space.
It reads 3381.2420m³
